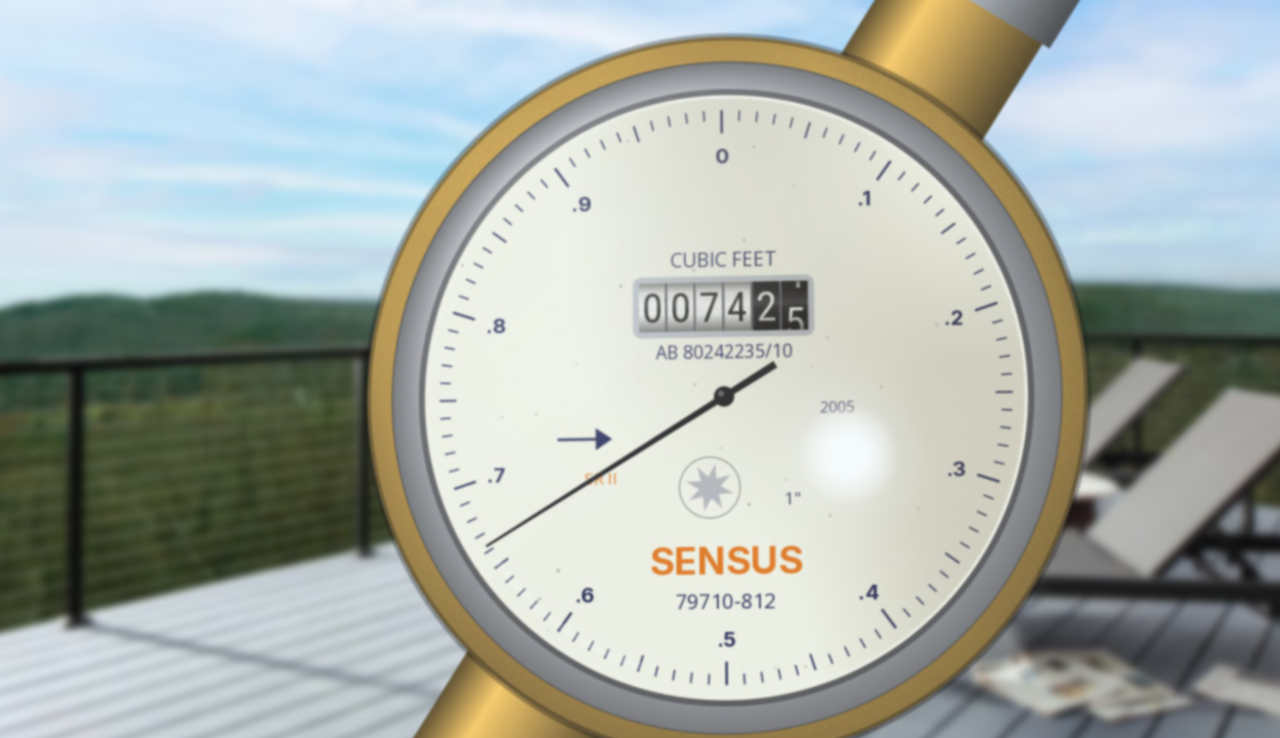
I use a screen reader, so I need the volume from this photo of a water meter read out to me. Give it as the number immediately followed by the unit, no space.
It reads 7424.66ft³
